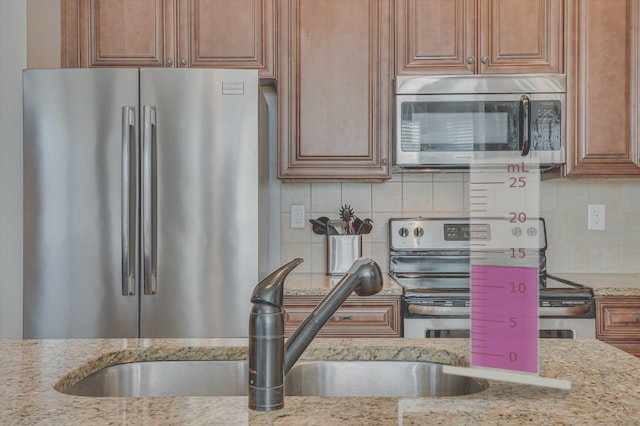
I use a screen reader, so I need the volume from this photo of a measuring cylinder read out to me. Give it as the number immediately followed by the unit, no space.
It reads 13mL
